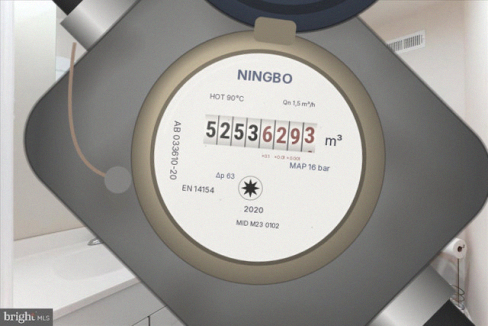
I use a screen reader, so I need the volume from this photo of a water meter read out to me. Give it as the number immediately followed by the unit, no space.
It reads 5253.6293m³
